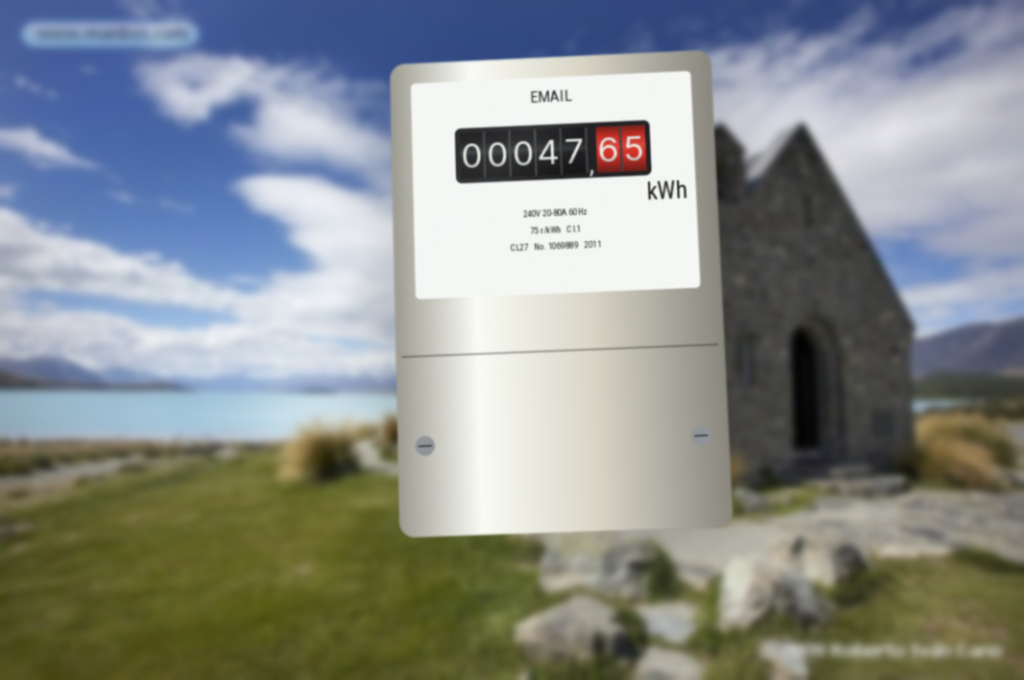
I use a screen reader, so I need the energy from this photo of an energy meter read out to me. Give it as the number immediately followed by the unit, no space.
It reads 47.65kWh
